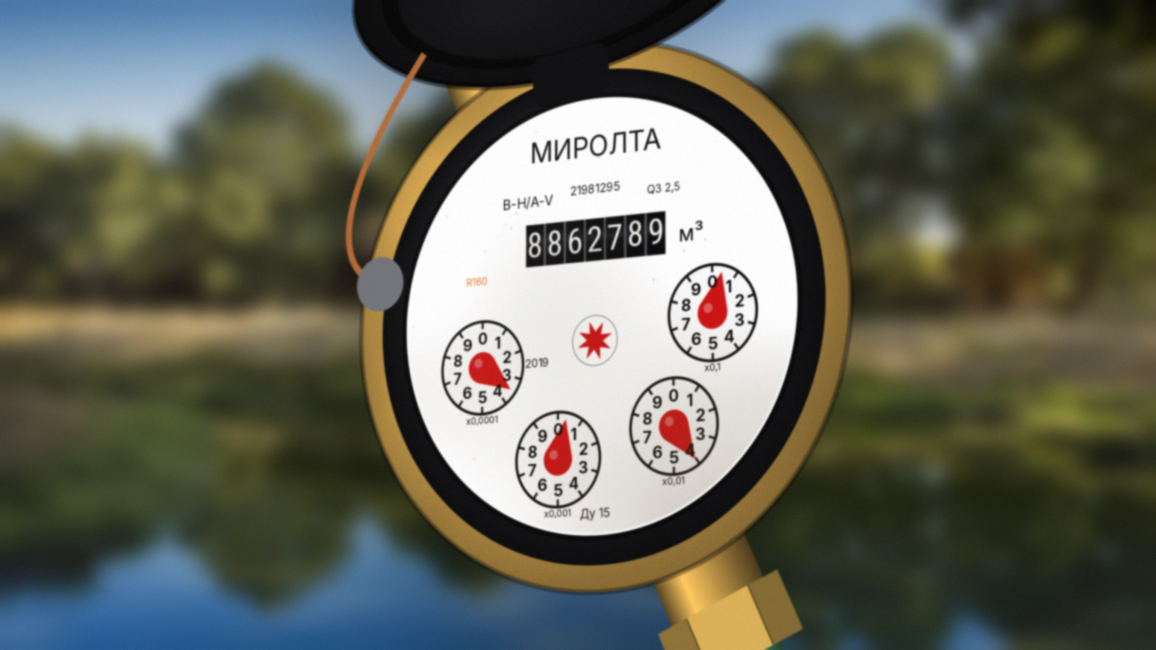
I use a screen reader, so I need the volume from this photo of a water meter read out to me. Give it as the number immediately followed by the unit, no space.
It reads 8862789.0403m³
